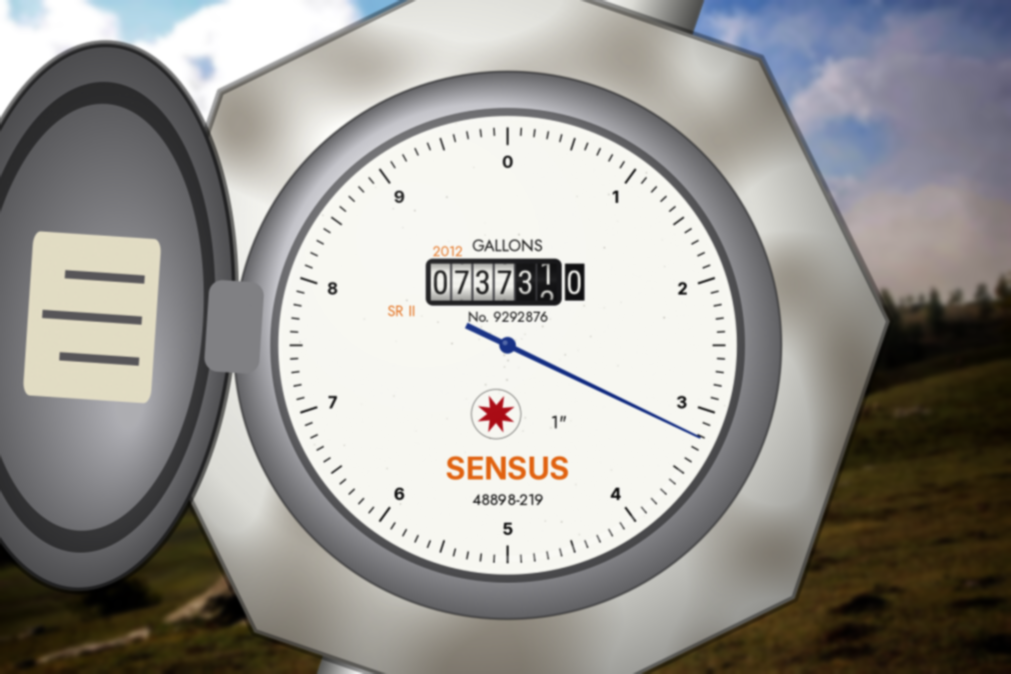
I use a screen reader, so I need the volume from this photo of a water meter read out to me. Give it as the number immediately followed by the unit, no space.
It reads 737313.2gal
